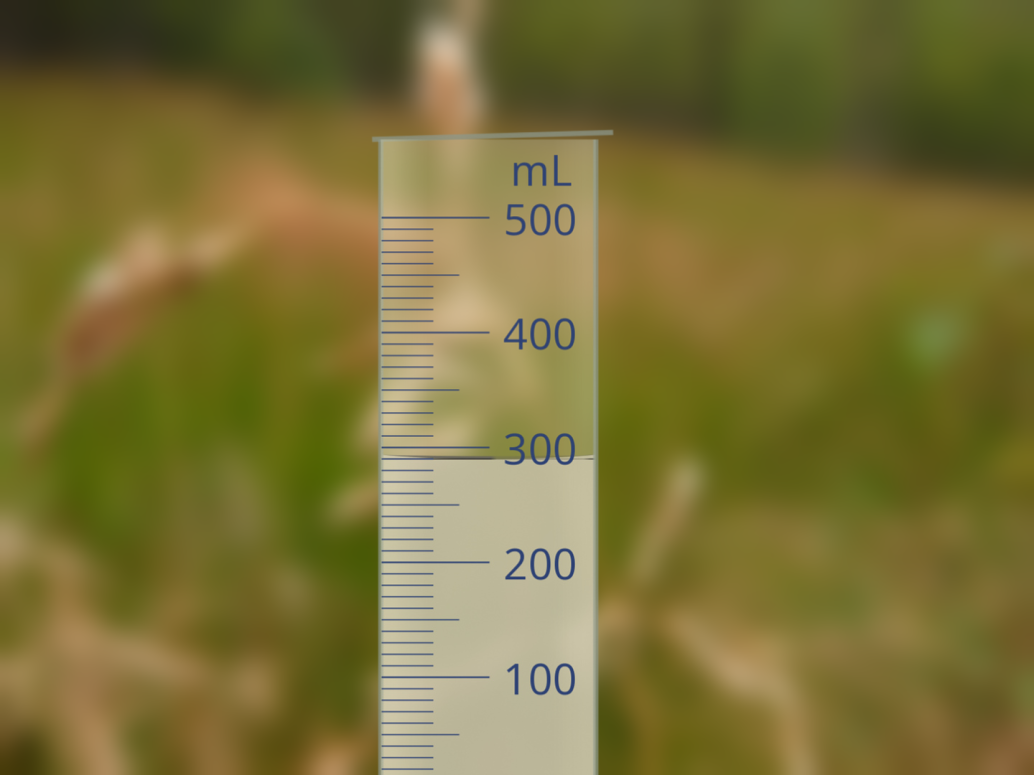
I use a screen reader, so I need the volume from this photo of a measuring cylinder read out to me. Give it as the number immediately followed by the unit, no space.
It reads 290mL
